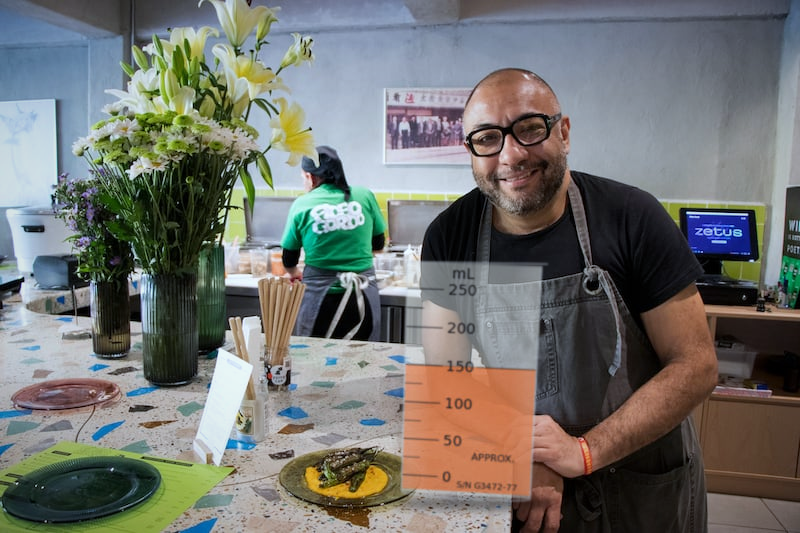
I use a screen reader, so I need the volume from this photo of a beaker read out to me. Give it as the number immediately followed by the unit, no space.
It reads 150mL
